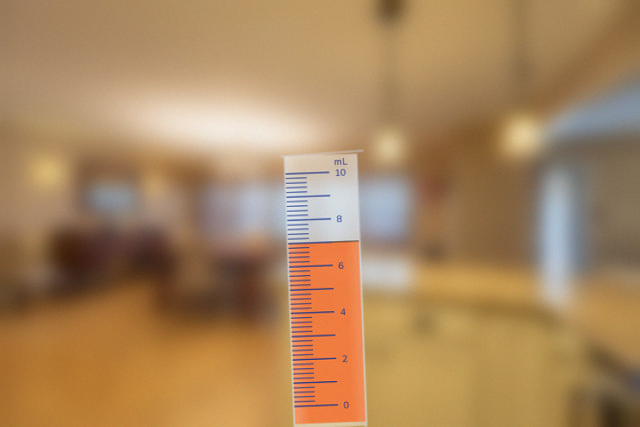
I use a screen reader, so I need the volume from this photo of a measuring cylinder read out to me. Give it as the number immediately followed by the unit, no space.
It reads 7mL
